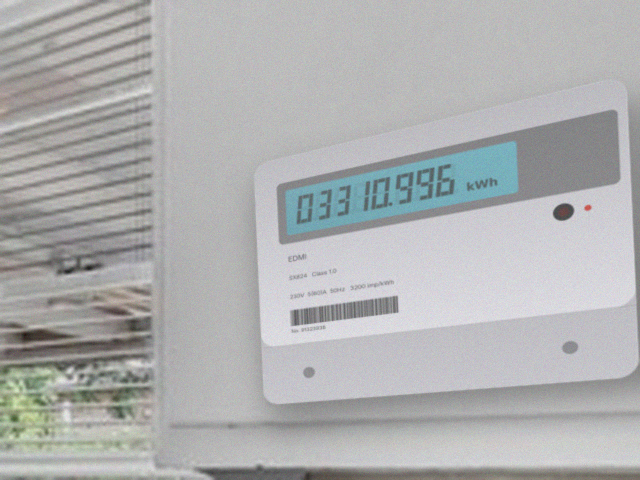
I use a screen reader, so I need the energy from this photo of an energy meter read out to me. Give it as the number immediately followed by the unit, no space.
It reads 3310.996kWh
